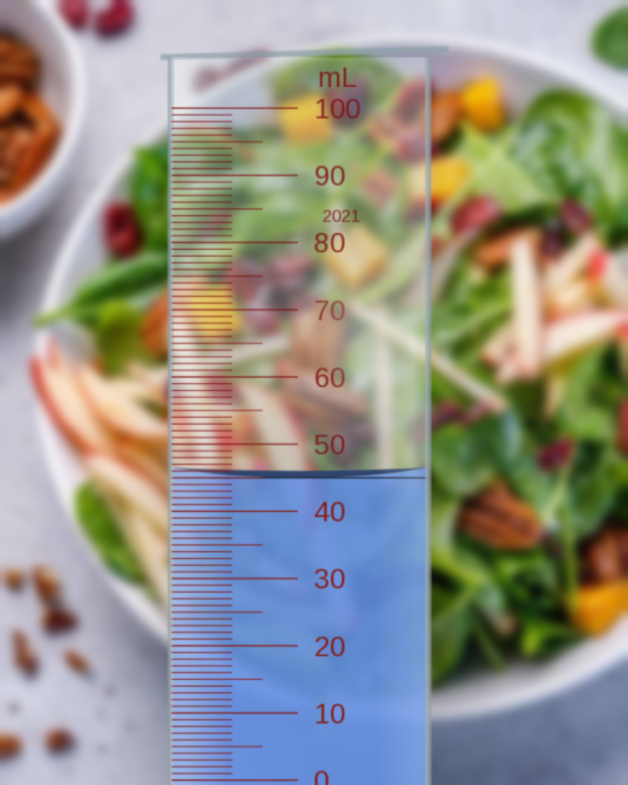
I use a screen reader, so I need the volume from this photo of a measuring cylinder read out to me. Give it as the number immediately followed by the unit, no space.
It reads 45mL
